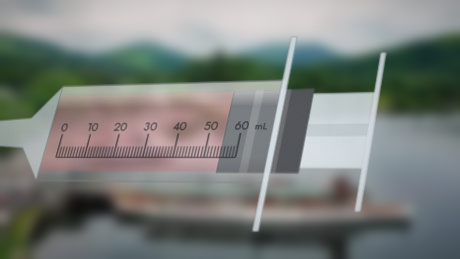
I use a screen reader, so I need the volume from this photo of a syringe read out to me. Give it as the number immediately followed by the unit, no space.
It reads 55mL
